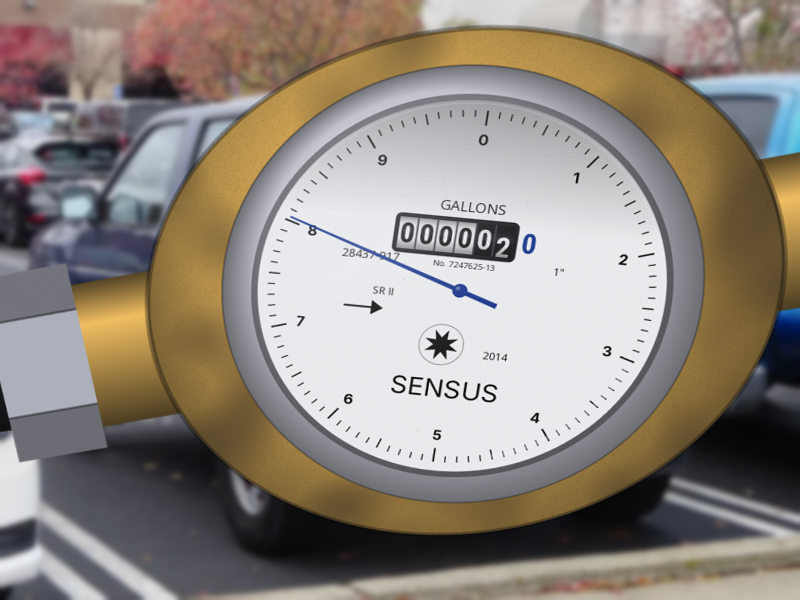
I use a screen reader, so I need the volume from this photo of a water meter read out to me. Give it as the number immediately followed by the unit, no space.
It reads 18.0gal
